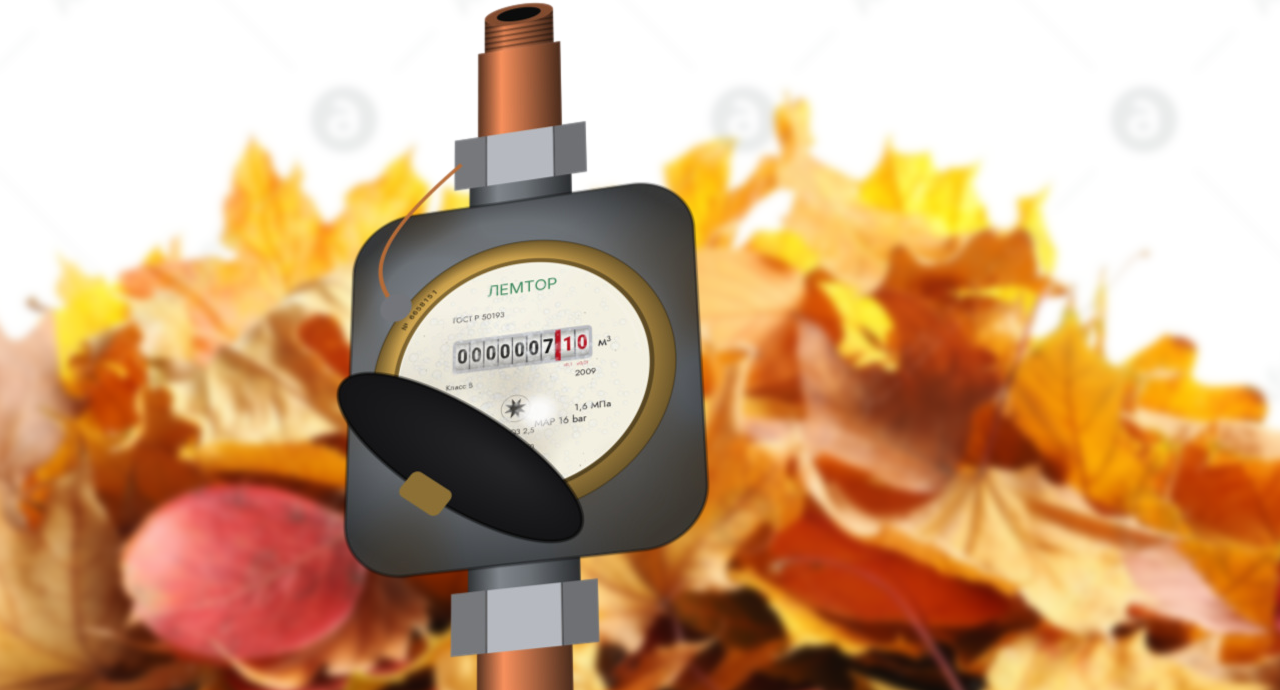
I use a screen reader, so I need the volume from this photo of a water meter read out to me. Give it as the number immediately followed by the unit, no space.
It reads 7.10m³
